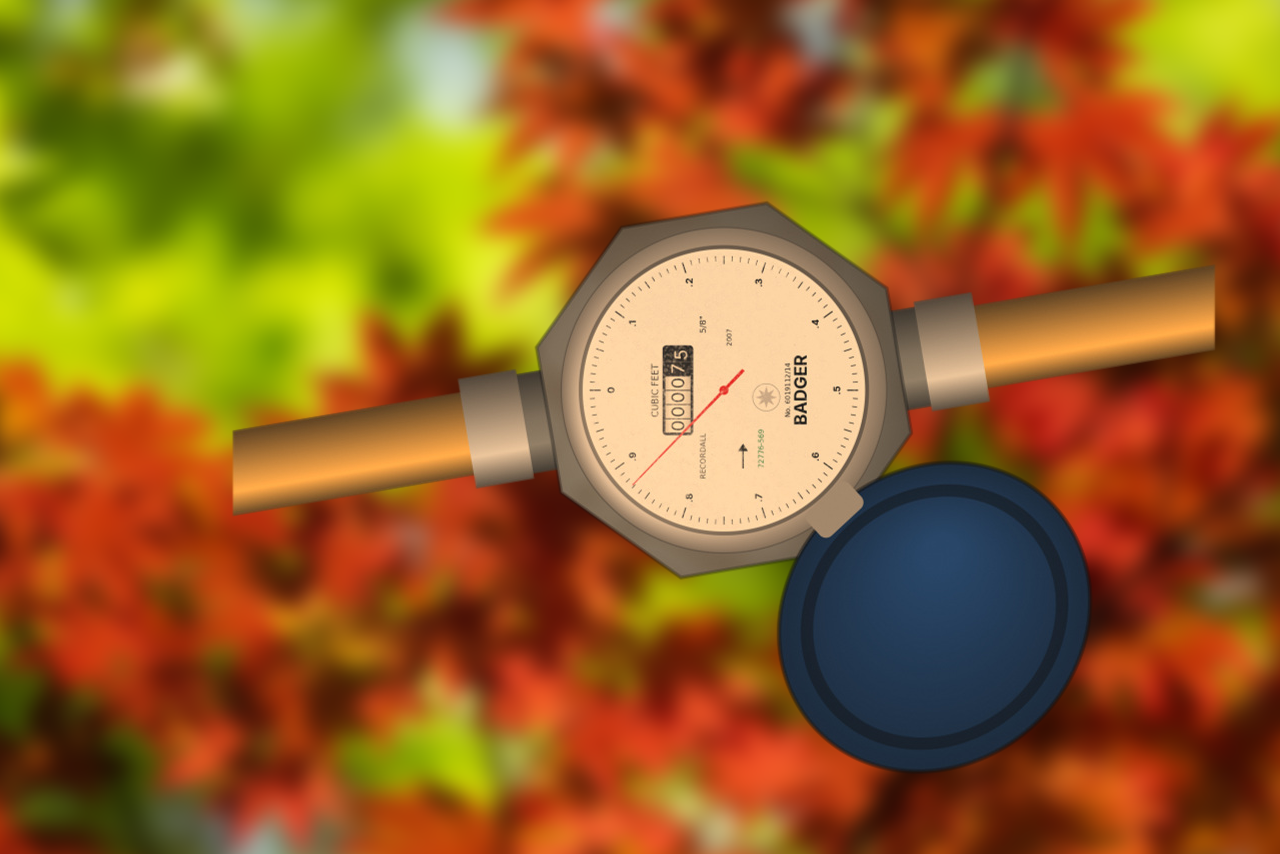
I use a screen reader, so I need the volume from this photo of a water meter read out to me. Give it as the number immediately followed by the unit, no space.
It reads 74.87ft³
